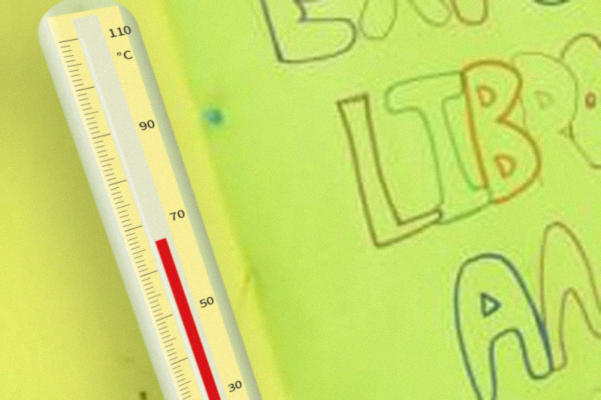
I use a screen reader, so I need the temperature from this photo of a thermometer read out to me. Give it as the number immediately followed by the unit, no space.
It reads 66°C
